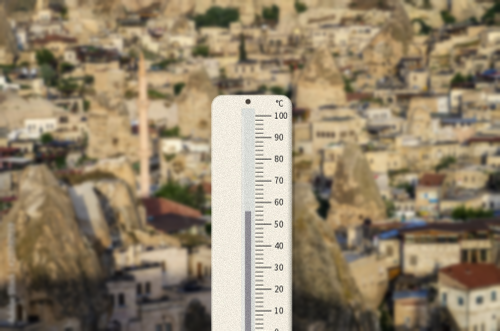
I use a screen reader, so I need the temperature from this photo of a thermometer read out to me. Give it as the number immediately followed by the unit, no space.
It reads 56°C
